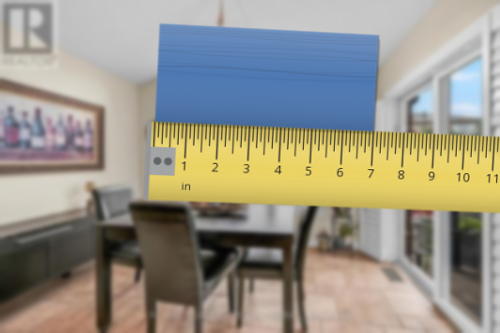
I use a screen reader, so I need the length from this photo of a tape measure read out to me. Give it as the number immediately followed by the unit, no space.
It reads 7in
